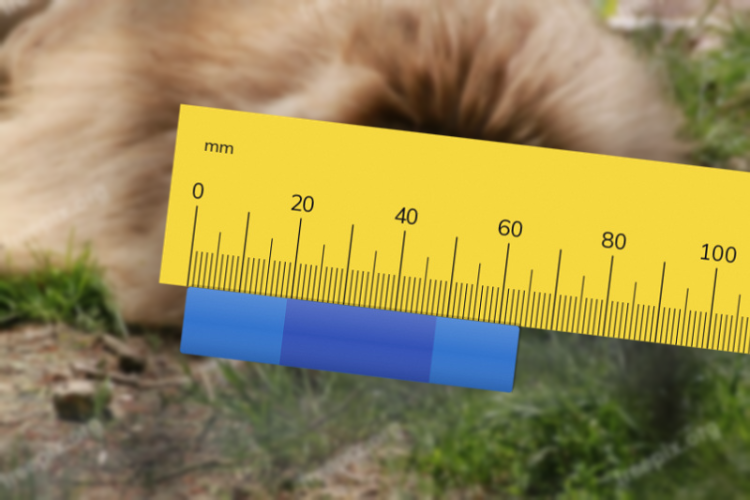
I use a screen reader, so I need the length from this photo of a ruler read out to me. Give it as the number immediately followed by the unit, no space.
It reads 64mm
